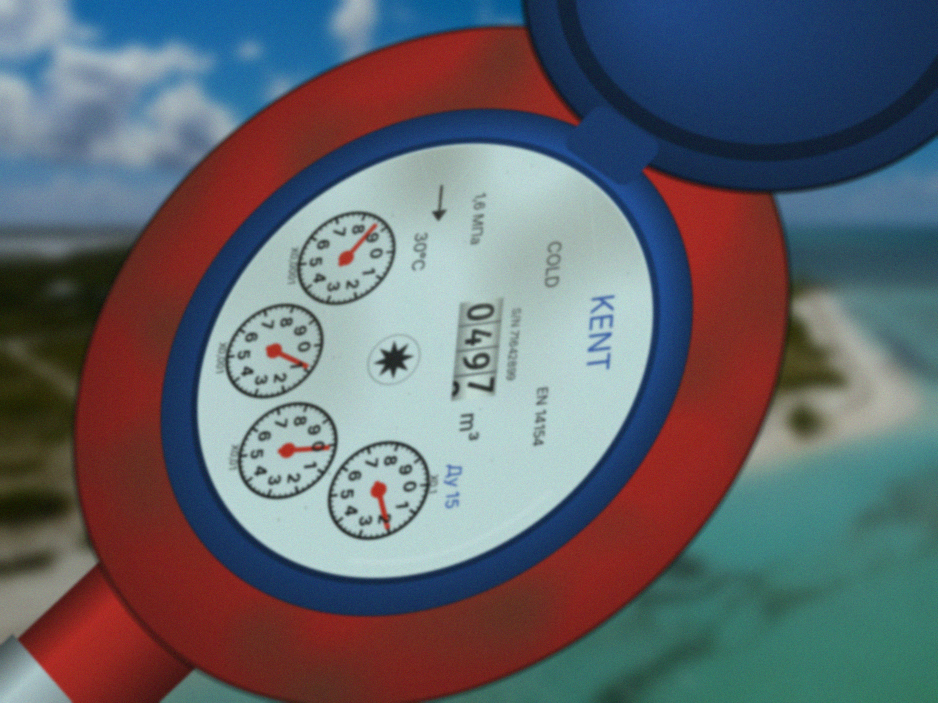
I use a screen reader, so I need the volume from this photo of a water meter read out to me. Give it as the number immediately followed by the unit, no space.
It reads 497.2008m³
